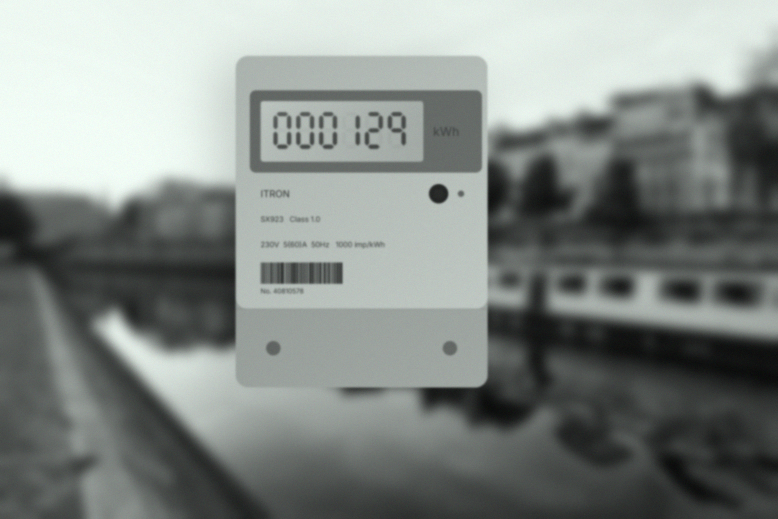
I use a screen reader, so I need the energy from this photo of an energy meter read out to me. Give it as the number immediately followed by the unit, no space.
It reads 129kWh
